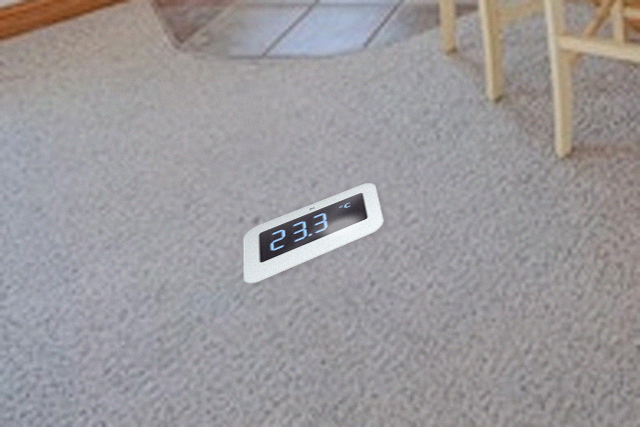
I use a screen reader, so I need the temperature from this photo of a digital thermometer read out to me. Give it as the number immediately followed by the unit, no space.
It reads 23.3°C
